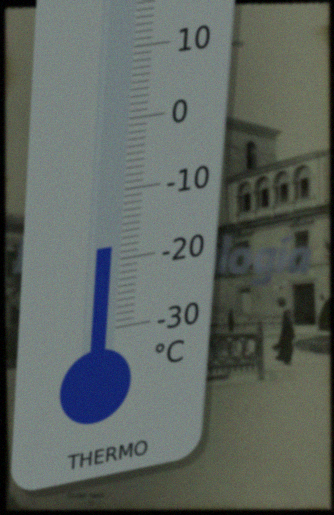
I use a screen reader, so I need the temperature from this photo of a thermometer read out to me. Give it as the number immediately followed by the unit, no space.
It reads -18°C
